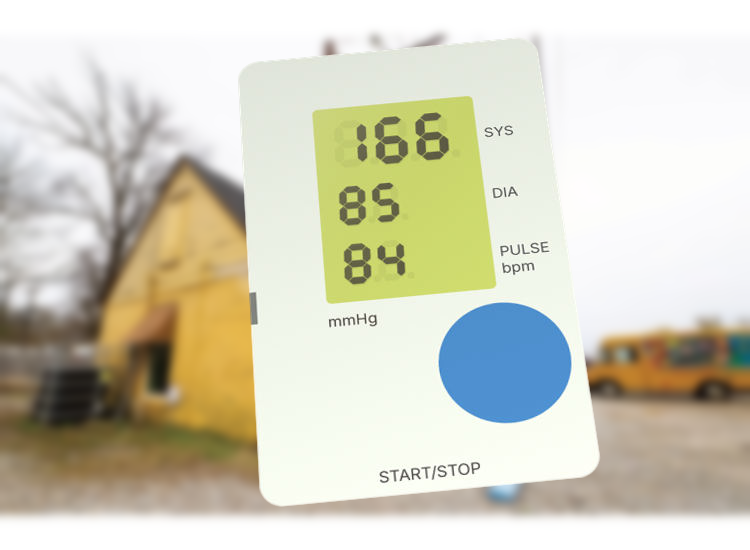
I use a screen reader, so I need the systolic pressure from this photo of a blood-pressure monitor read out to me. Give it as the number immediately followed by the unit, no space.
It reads 166mmHg
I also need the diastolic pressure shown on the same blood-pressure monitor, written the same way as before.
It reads 85mmHg
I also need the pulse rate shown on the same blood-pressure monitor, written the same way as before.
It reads 84bpm
